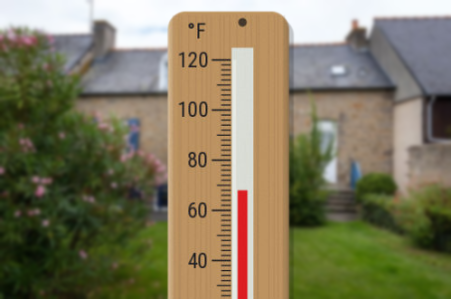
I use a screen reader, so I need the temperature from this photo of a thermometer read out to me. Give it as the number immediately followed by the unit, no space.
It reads 68°F
